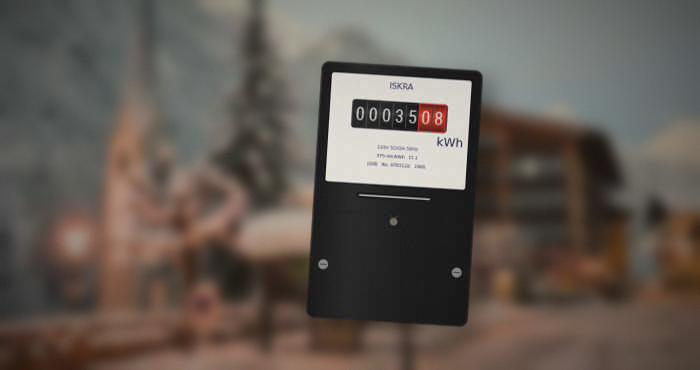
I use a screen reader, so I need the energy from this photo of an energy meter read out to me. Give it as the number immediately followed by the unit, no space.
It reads 35.08kWh
